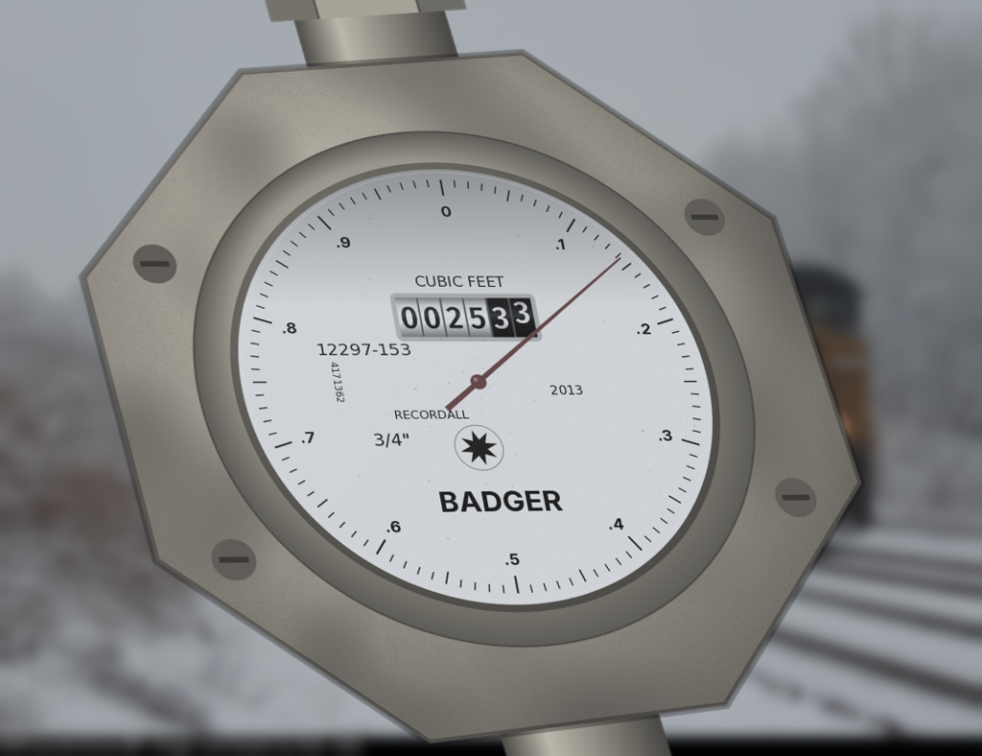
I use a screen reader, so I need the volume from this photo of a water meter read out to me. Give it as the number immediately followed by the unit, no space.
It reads 2533.14ft³
